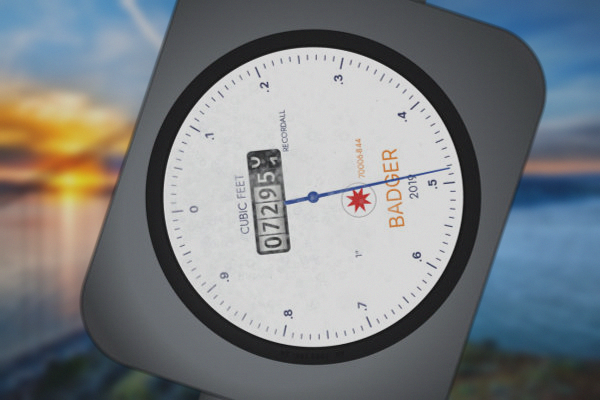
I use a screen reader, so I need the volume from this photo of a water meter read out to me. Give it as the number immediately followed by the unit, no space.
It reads 72950.48ft³
